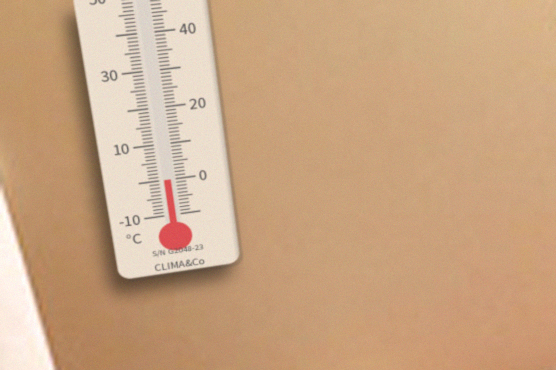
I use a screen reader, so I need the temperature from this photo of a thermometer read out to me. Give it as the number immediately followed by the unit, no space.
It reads 0°C
